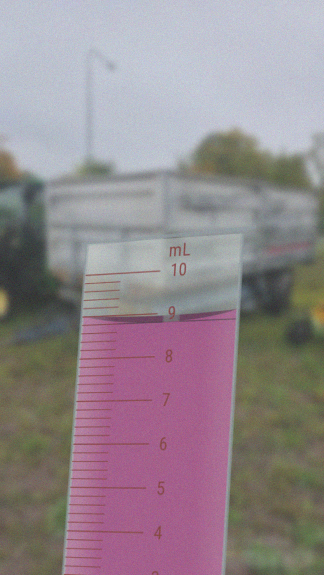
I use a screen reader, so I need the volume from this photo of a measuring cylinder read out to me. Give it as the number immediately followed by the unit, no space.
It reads 8.8mL
